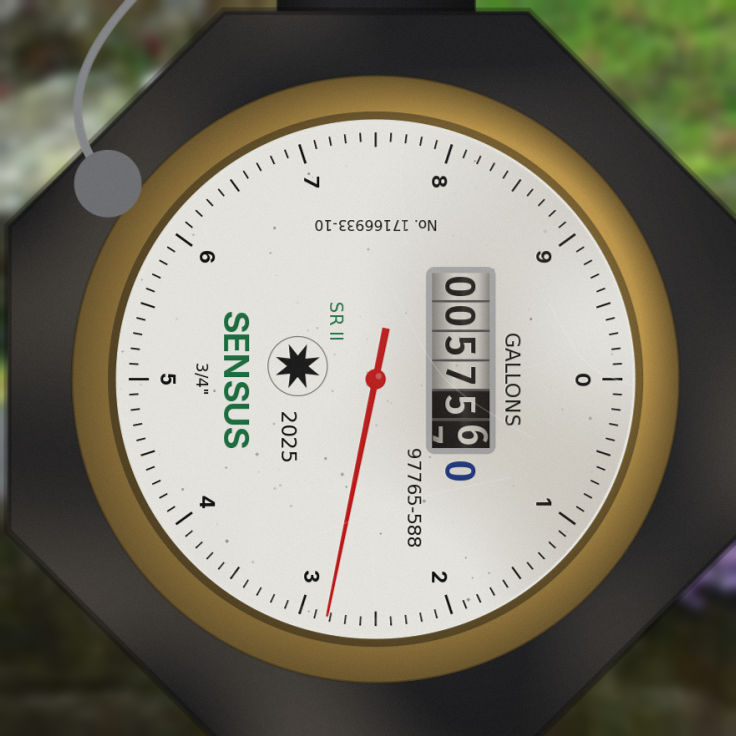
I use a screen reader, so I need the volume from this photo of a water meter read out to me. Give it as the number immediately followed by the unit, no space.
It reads 57562.8gal
